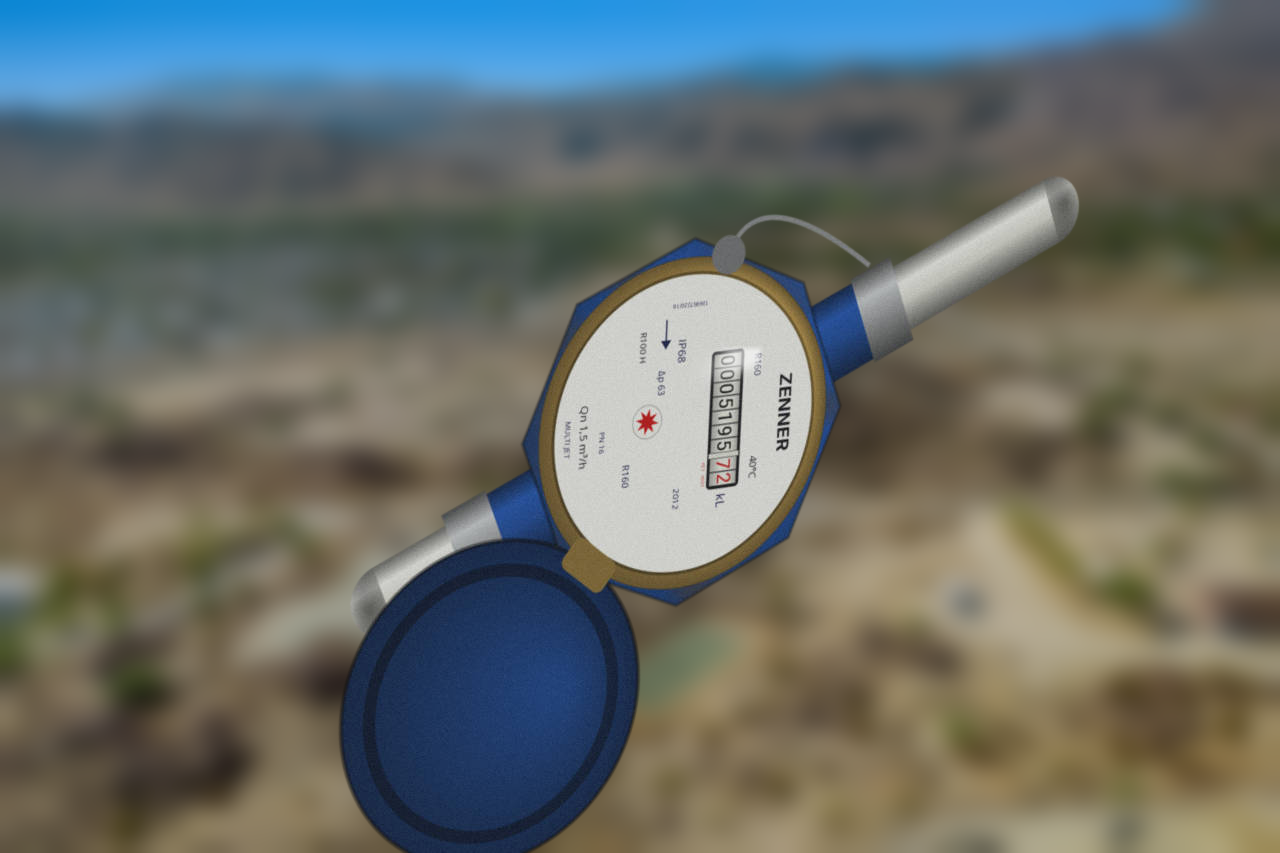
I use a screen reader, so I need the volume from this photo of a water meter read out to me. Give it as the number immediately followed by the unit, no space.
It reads 5195.72kL
